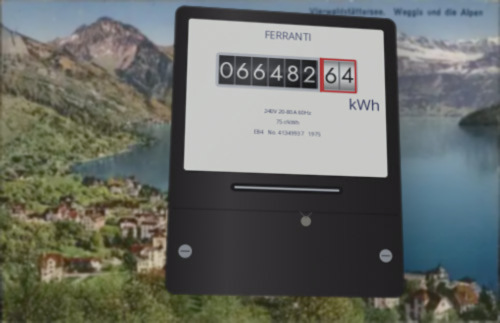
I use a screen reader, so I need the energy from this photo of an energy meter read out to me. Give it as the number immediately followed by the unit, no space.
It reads 66482.64kWh
